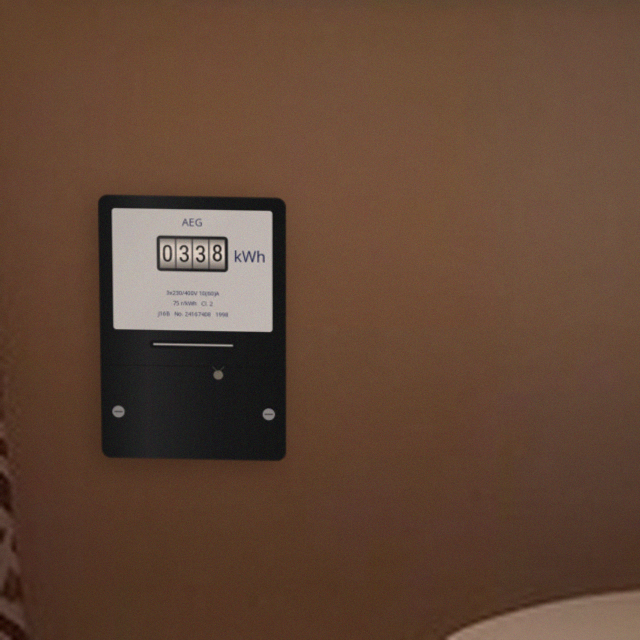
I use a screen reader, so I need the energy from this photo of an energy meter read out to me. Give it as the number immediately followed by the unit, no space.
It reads 338kWh
